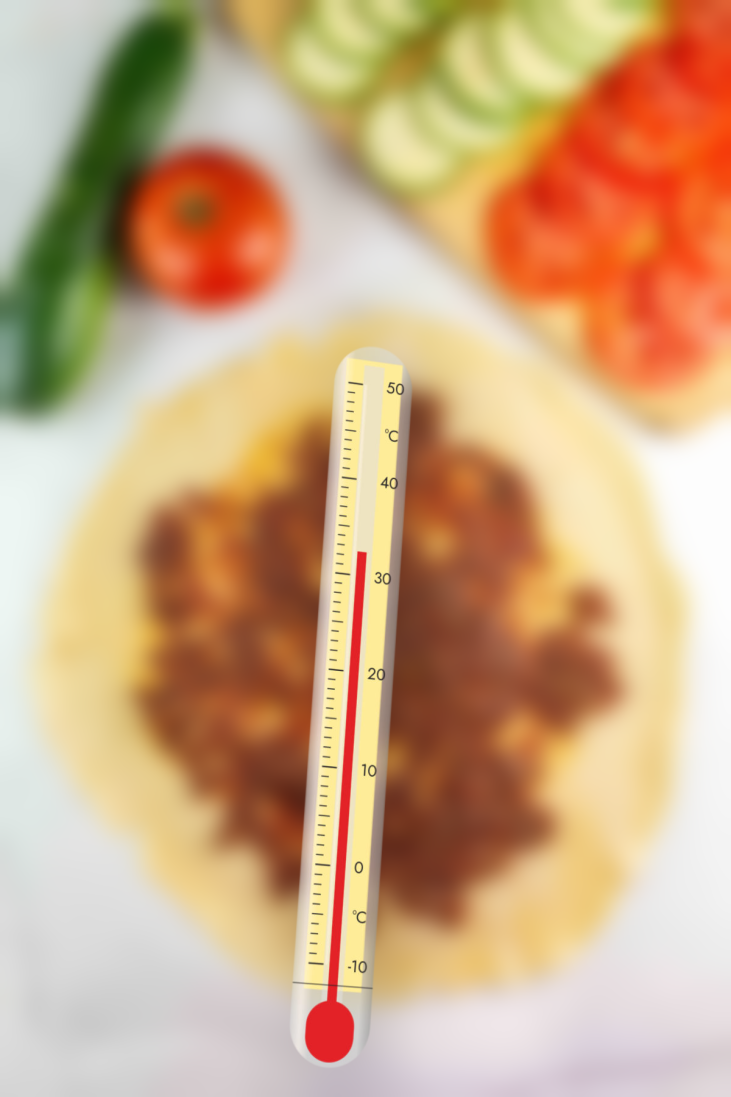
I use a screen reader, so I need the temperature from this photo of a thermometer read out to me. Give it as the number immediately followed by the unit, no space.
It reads 32.5°C
